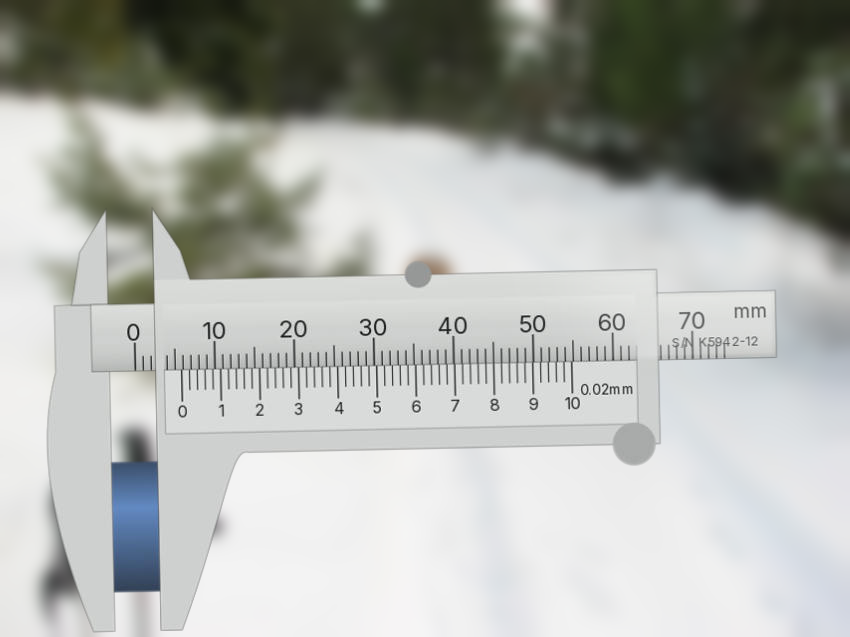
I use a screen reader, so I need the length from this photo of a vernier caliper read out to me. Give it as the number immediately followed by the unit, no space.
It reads 5.8mm
